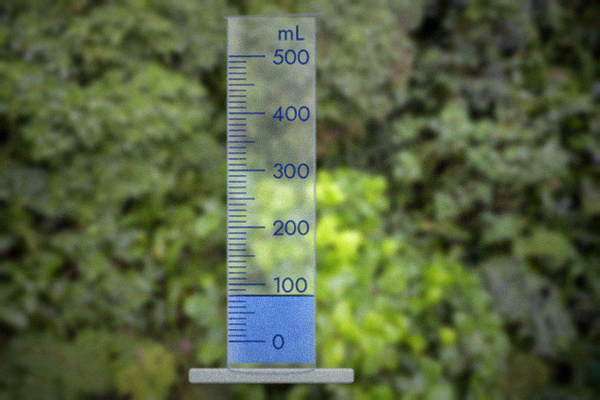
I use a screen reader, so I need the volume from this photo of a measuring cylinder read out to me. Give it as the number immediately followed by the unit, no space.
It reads 80mL
